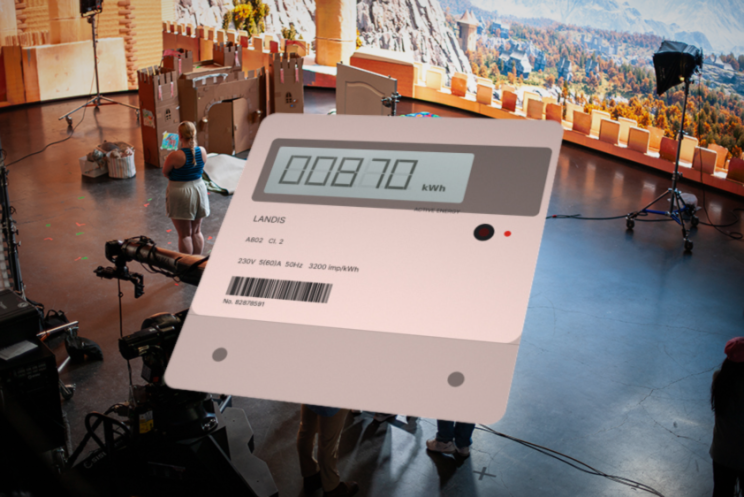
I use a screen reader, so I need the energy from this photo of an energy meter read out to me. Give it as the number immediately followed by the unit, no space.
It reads 870kWh
